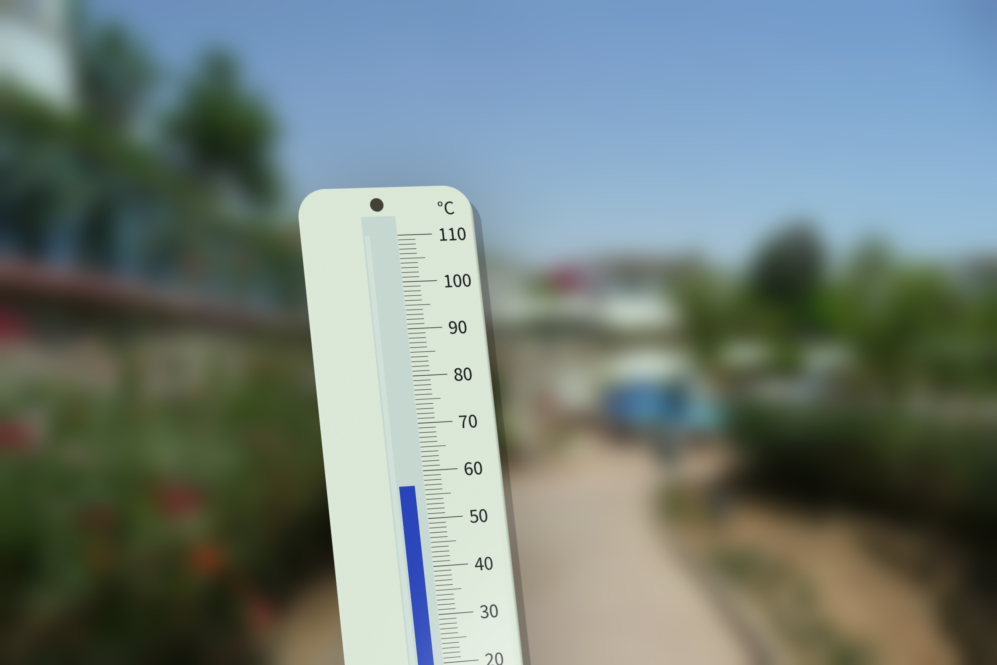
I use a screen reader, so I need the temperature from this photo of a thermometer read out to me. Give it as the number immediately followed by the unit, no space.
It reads 57°C
